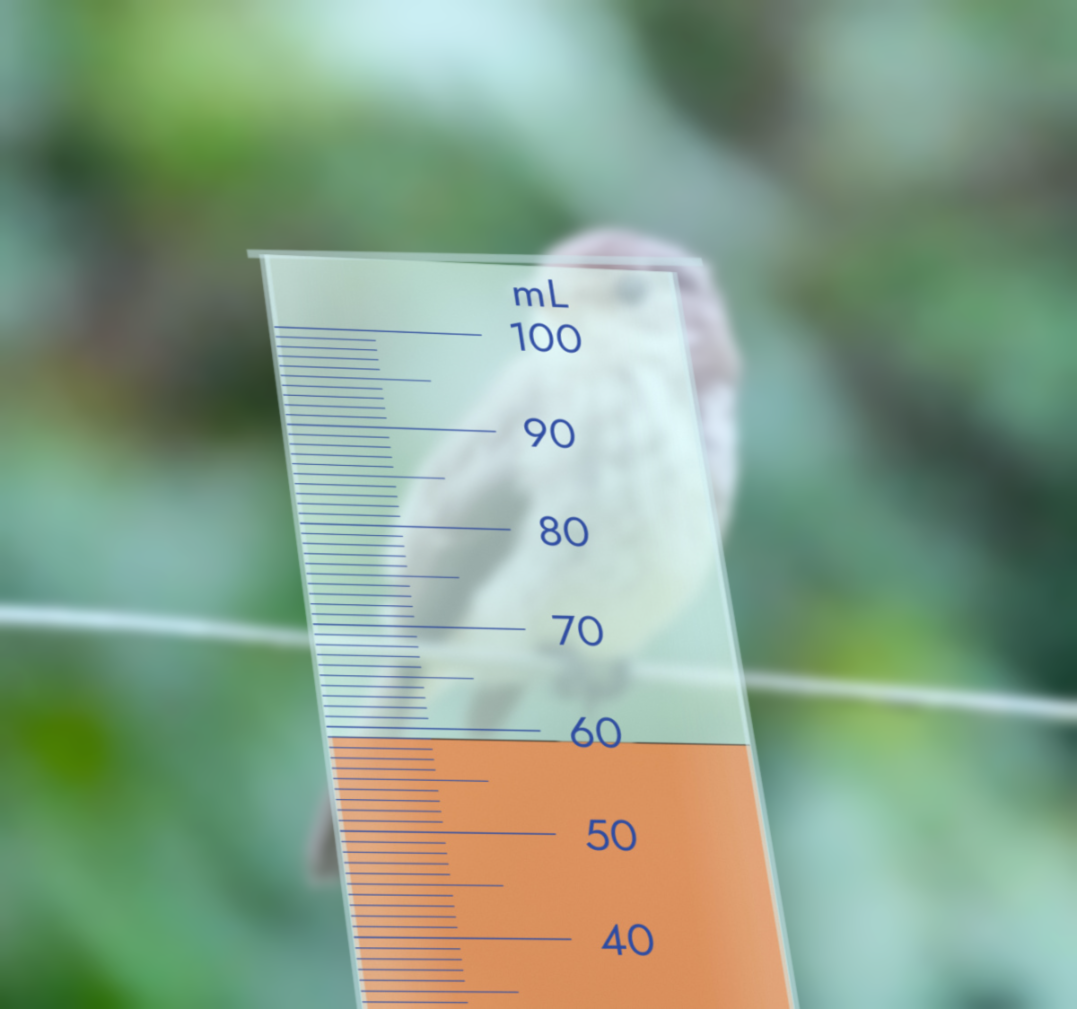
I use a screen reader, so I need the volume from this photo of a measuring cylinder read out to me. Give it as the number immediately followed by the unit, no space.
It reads 59mL
